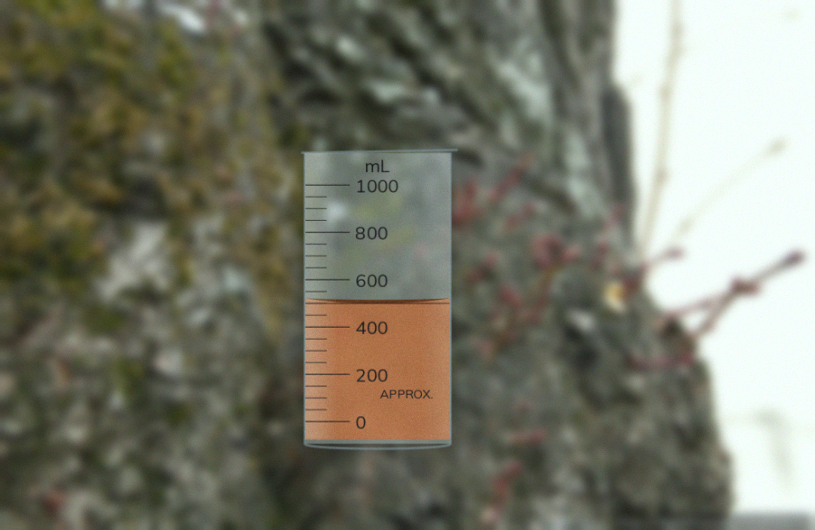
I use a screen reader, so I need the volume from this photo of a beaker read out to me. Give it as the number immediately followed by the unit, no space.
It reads 500mL
